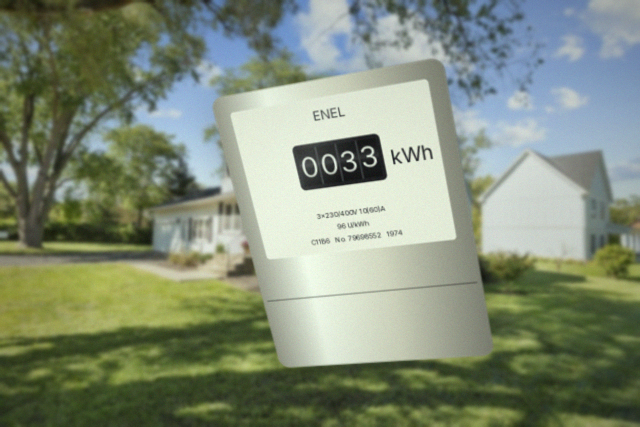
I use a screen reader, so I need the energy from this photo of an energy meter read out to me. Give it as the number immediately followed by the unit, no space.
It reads 33kWh
